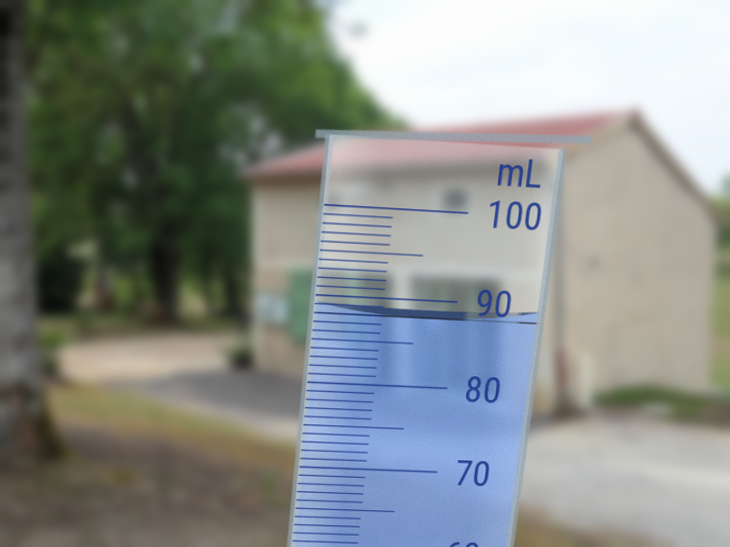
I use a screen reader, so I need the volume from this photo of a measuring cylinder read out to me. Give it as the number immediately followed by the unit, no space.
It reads 88mL
